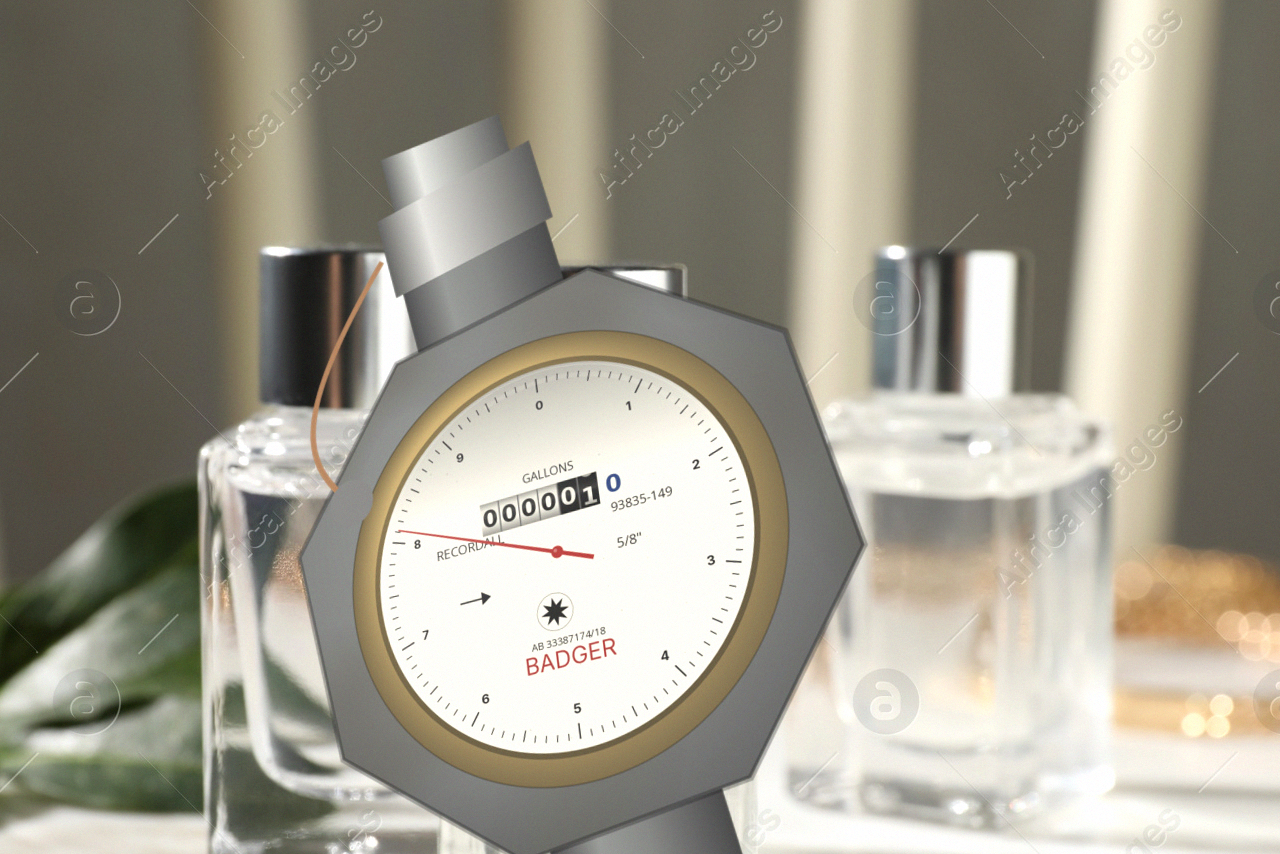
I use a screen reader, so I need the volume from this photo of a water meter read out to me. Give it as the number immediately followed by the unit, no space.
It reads 8.1gal
